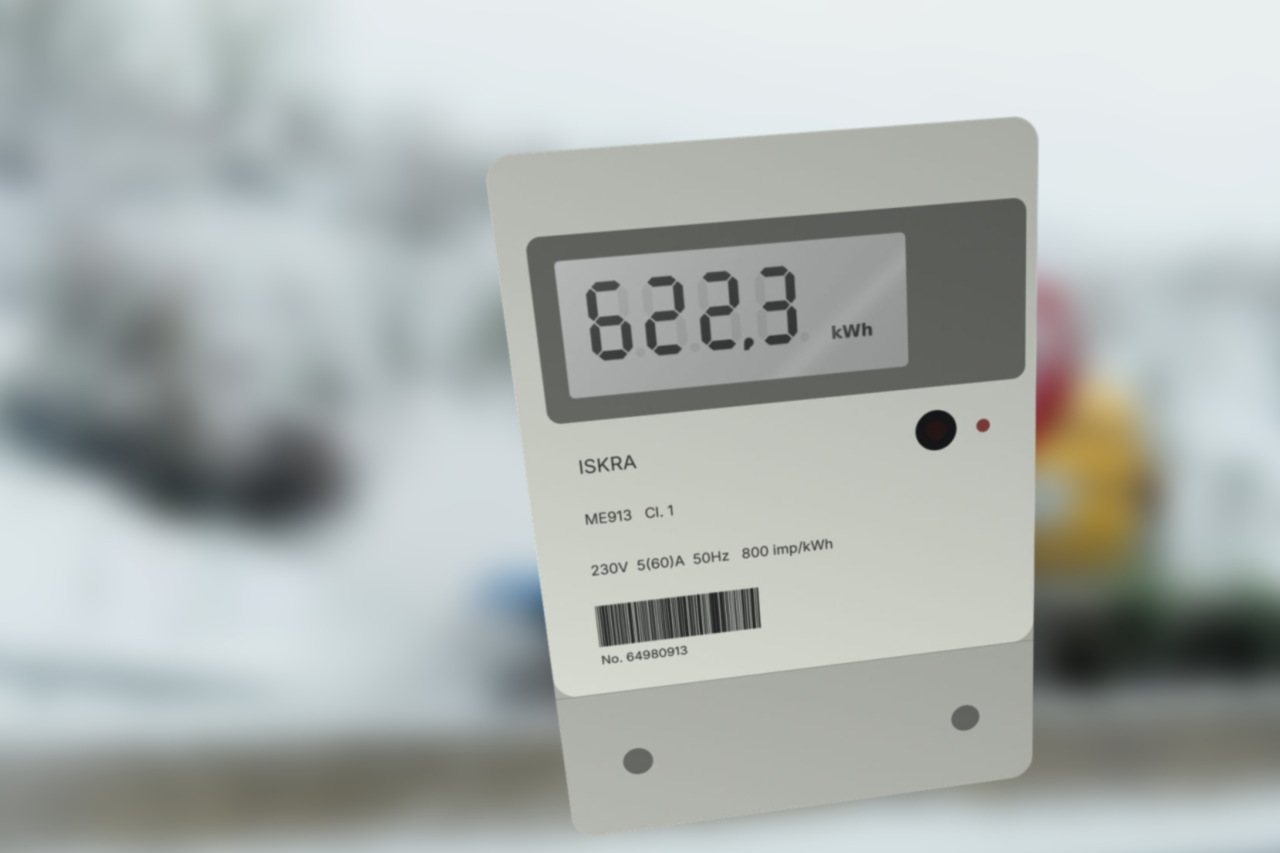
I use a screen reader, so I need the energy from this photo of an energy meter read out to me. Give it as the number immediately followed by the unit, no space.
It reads 622.3kWh
